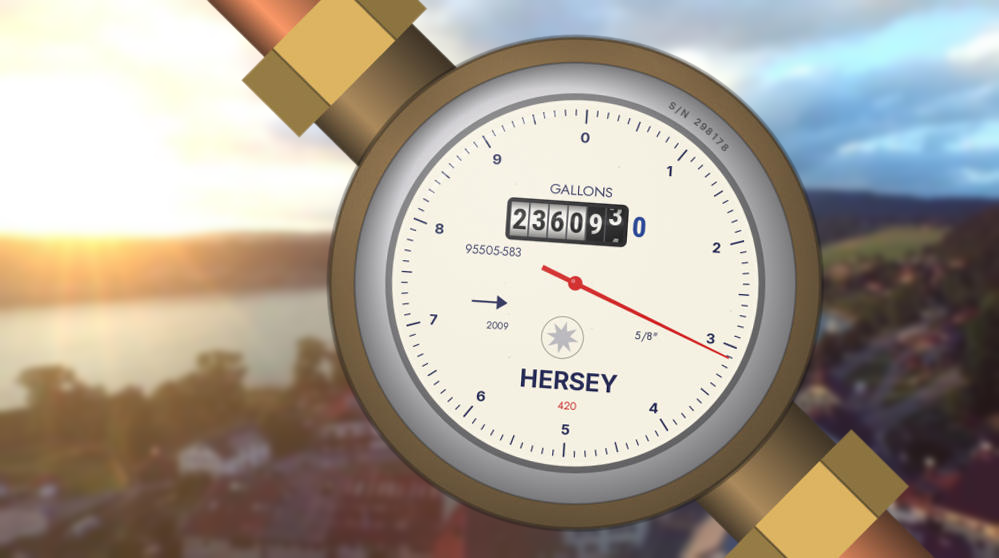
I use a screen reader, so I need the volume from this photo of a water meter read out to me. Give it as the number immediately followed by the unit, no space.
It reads 2360933.1gal
